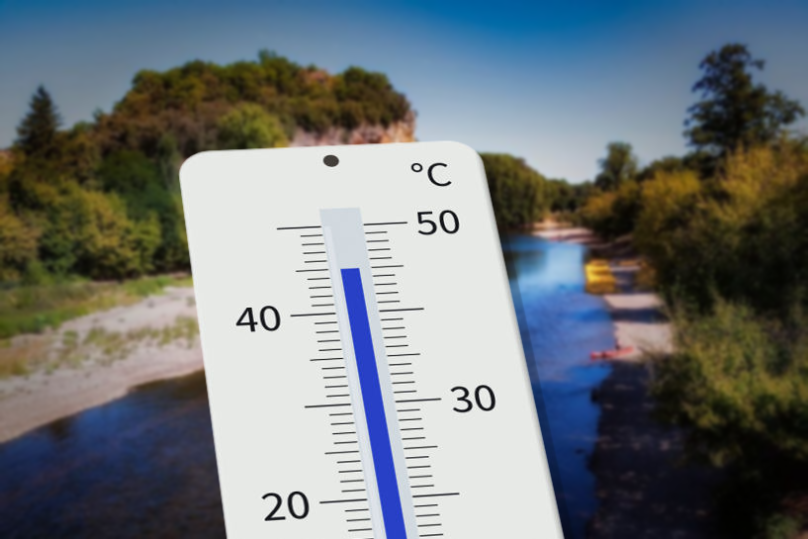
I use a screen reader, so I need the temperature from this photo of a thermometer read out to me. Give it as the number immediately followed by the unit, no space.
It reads 45°C
